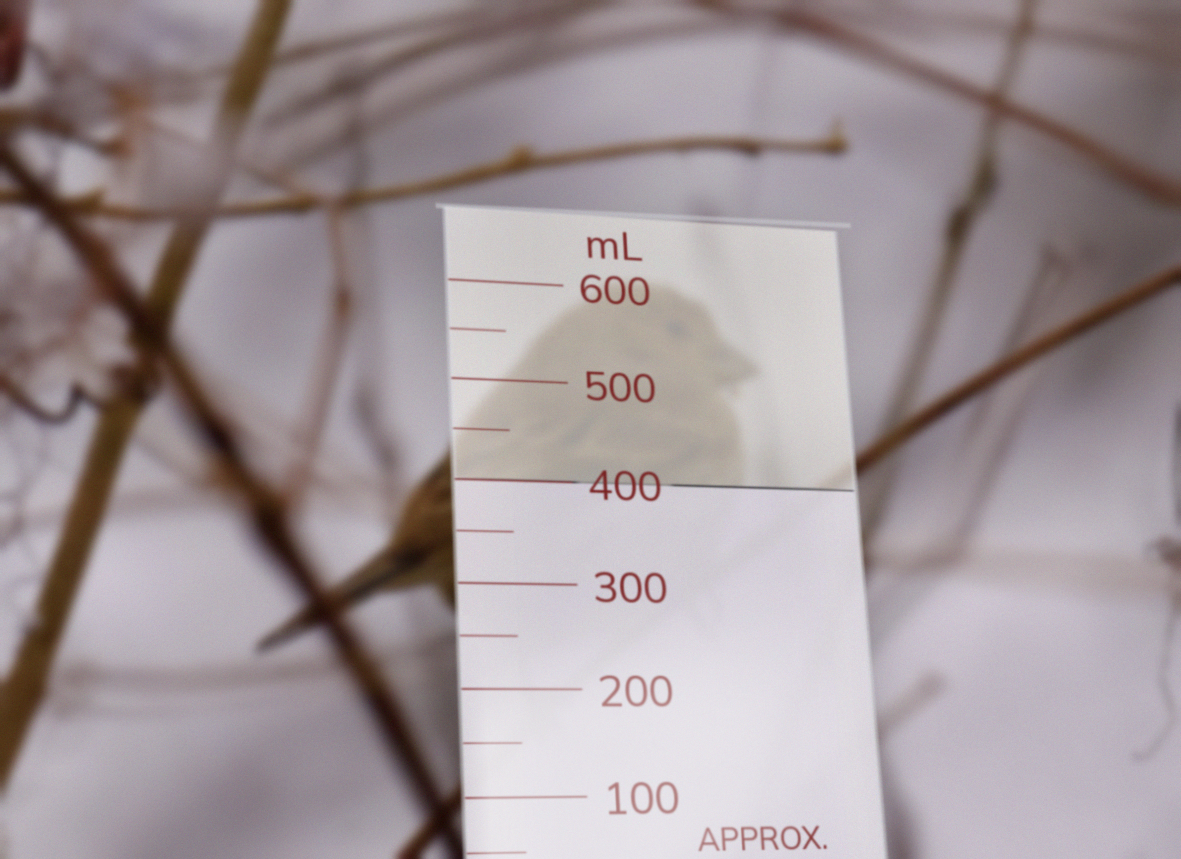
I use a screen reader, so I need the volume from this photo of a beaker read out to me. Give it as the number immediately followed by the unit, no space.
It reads 400mL
